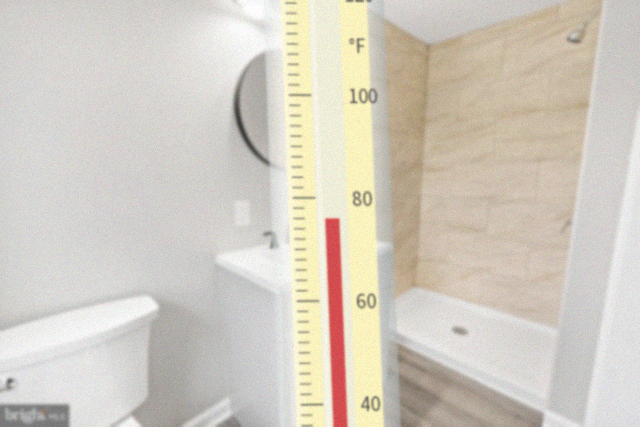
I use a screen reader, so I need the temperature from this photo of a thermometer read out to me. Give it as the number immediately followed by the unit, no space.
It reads 76°F
